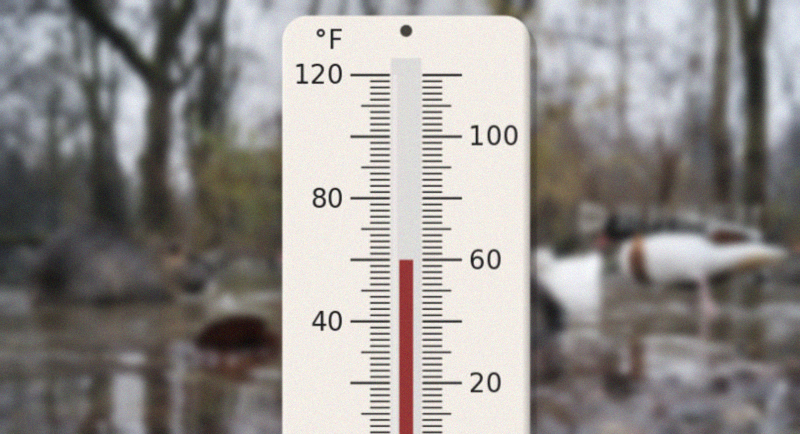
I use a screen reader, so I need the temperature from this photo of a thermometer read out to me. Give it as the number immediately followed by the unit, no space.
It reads 60°F
